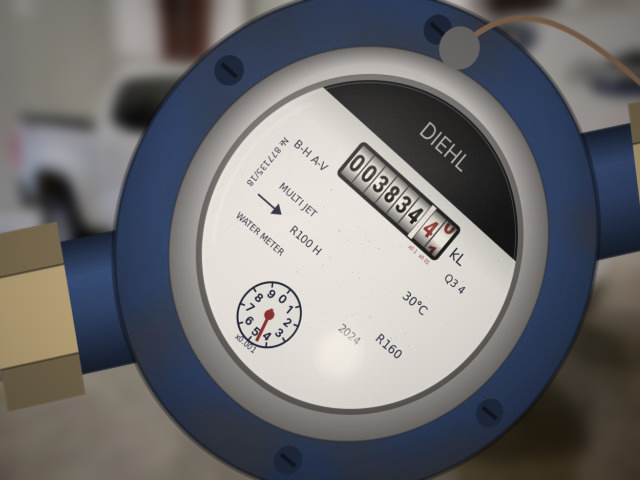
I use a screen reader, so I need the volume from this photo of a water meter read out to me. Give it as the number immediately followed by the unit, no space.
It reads 3834.404kL
